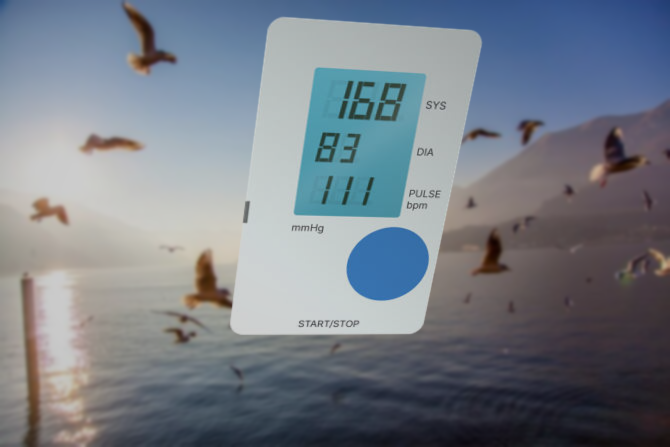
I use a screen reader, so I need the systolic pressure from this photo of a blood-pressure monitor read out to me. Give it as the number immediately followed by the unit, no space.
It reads 168mmHg
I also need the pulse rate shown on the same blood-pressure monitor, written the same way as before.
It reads 111bpm
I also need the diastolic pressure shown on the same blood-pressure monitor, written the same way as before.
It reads 83mmHg
